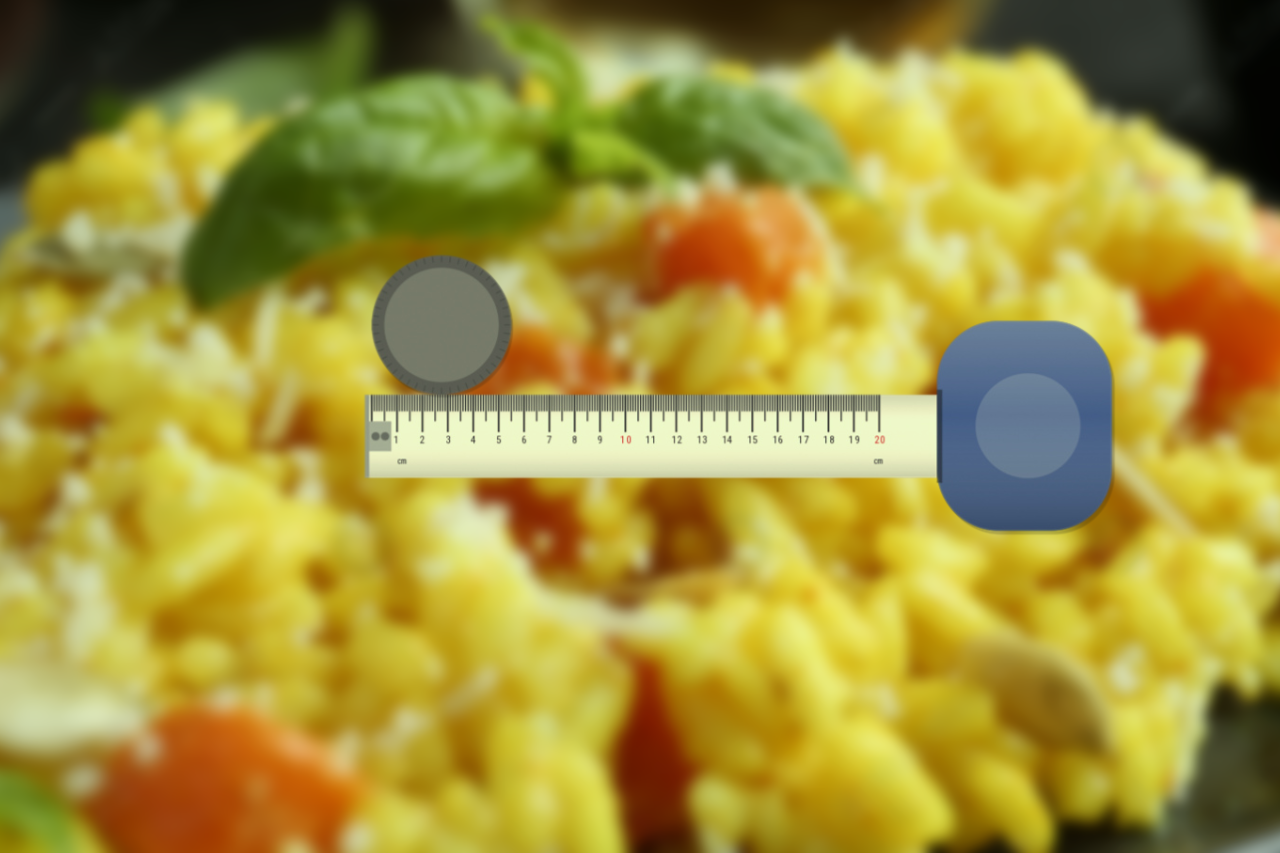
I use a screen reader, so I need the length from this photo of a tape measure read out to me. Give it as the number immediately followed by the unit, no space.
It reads 5.5cm
